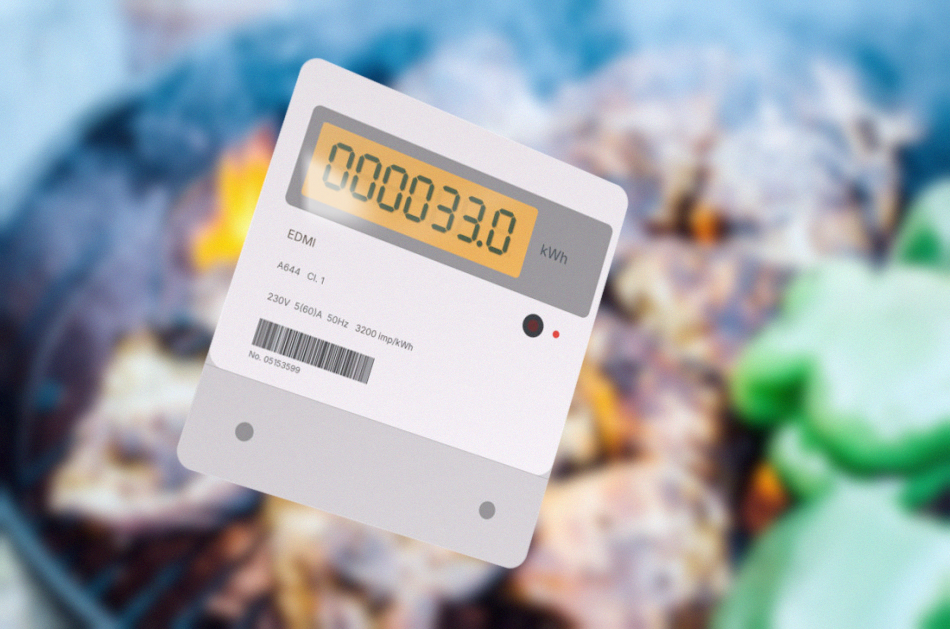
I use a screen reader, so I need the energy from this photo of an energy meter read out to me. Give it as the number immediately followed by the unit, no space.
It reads 33.0kWh
